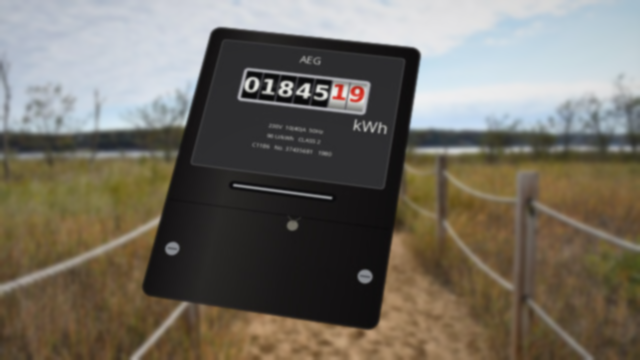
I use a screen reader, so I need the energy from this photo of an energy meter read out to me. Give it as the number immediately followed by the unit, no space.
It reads 1845.19kWh
